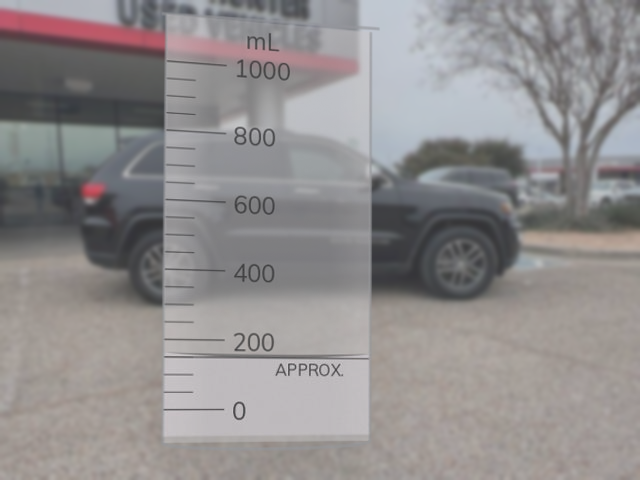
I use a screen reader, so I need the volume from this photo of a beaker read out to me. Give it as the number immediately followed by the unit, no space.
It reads 150mL
